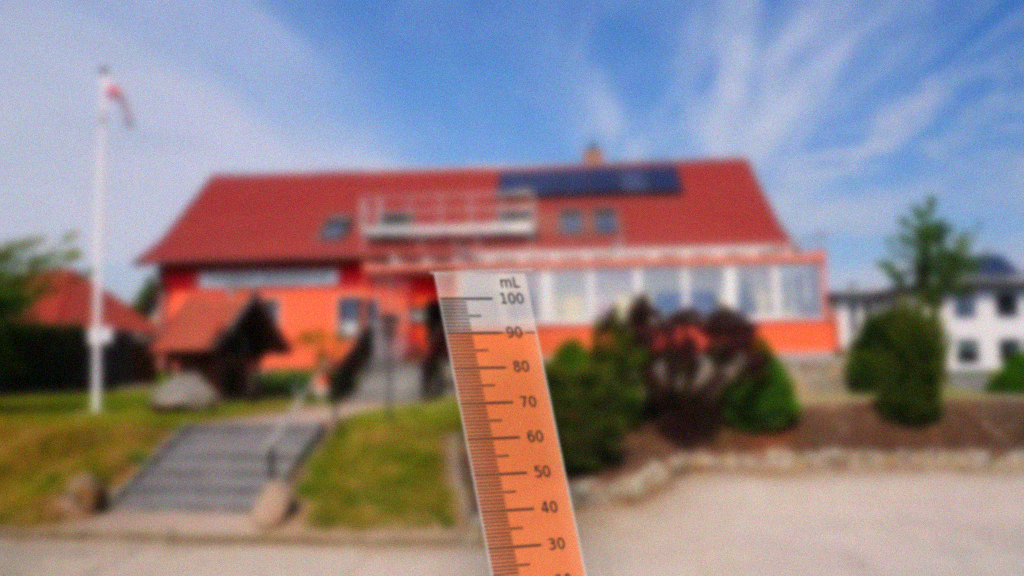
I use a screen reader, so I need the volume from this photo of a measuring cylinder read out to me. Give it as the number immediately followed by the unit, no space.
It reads 90mL
